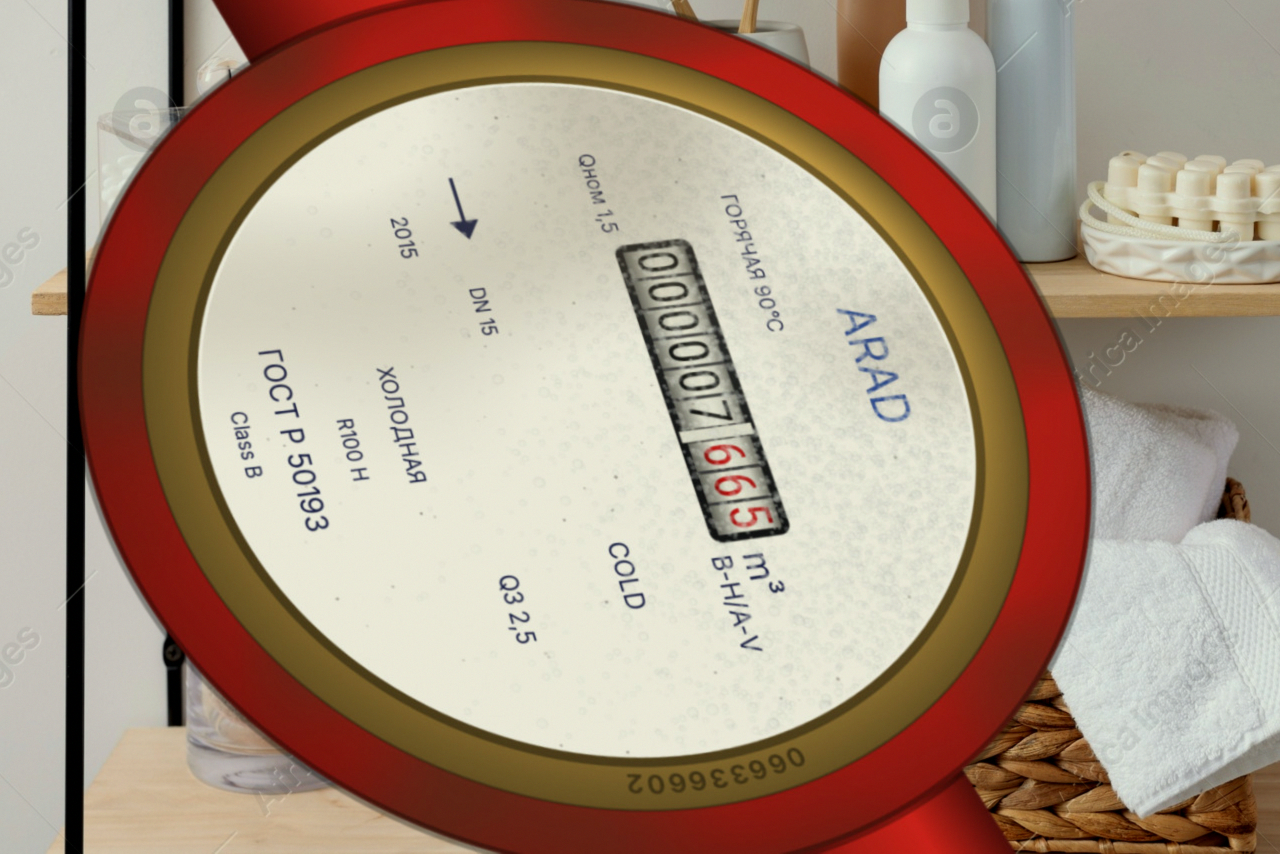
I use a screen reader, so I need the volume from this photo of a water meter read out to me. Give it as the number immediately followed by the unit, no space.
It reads 7.665m³
